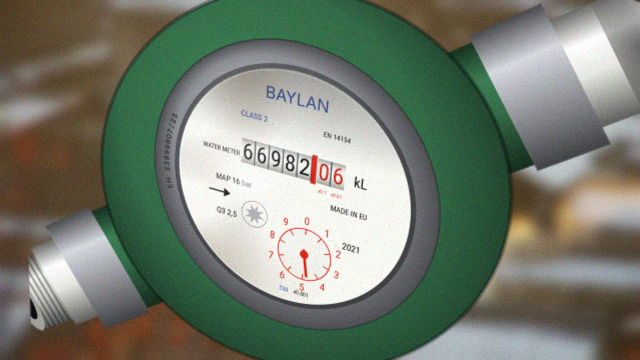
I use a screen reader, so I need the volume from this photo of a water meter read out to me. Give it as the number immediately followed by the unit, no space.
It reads 66982.064kL
